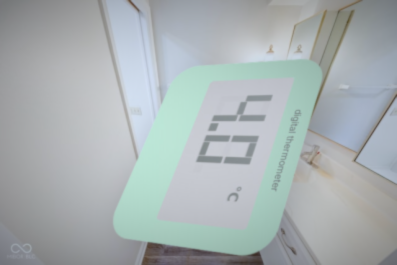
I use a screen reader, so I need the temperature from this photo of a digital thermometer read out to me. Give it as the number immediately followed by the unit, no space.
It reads 4.0°C
